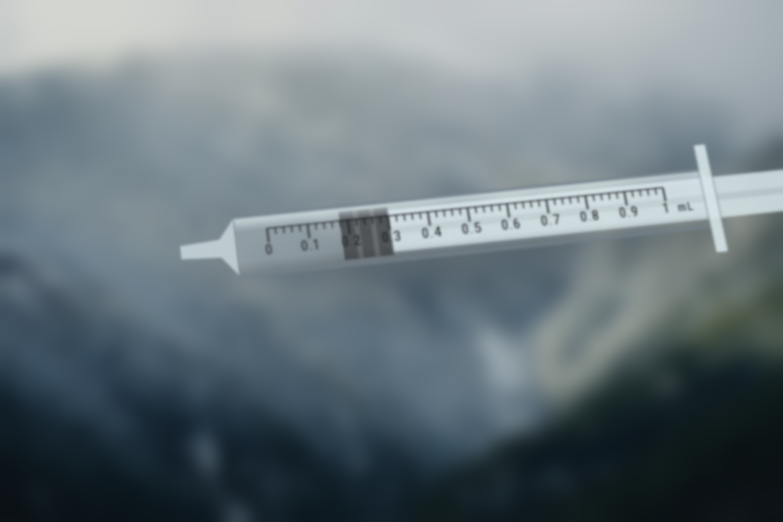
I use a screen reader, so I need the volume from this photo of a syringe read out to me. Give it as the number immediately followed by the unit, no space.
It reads 0.18mL
